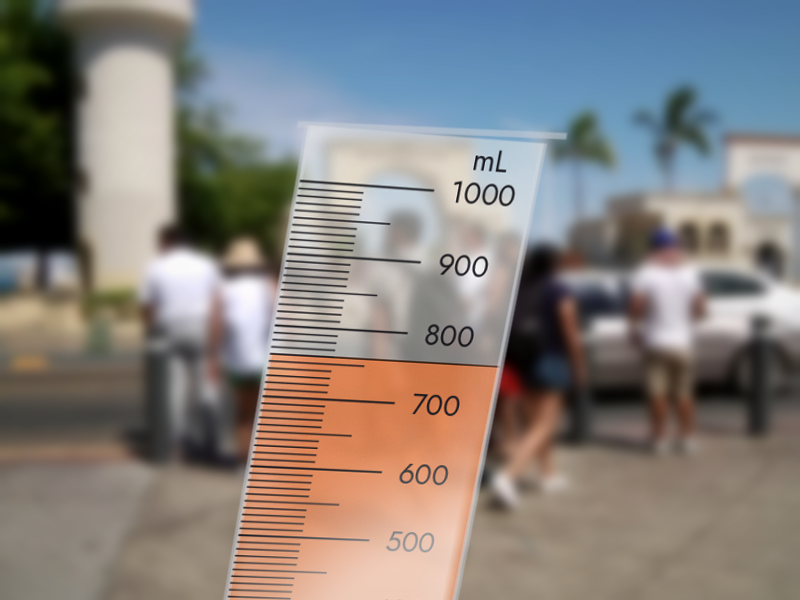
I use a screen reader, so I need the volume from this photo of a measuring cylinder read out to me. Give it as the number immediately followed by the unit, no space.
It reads 760mL
